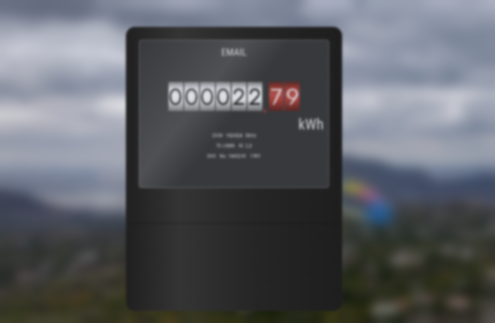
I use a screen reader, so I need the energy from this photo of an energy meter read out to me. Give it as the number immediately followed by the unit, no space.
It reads 22.79kWh
